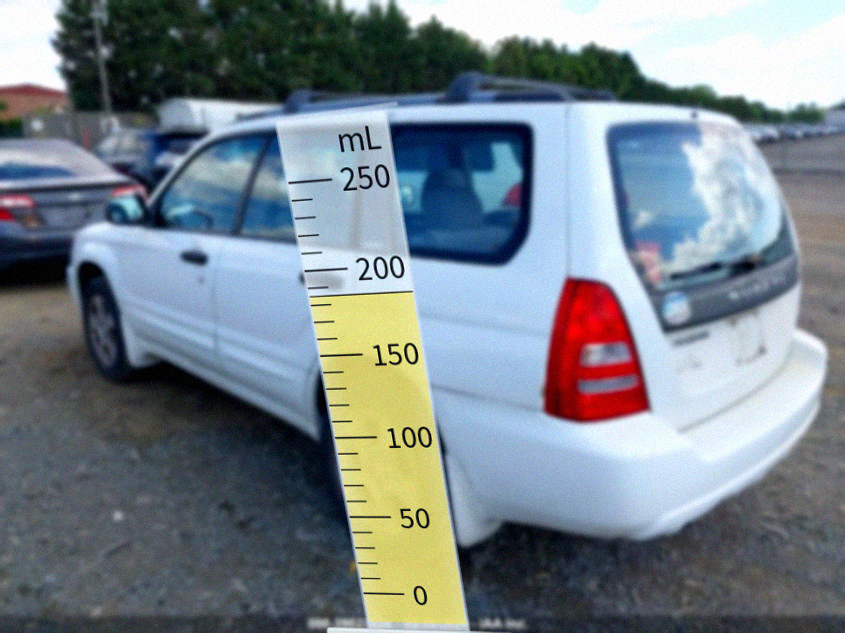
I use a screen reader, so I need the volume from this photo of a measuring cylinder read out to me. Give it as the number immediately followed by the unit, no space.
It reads 185mL
